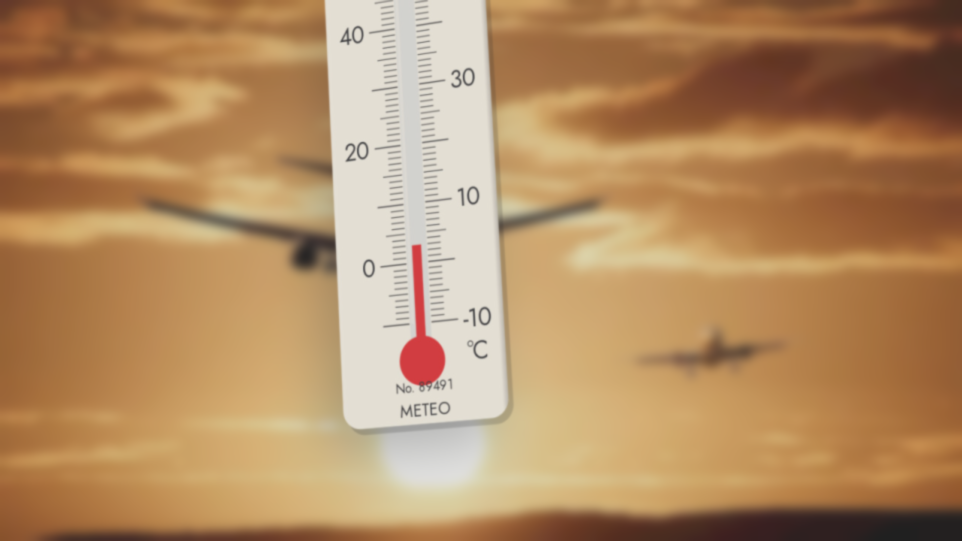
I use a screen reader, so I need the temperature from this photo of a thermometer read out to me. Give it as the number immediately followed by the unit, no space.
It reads 3°C
